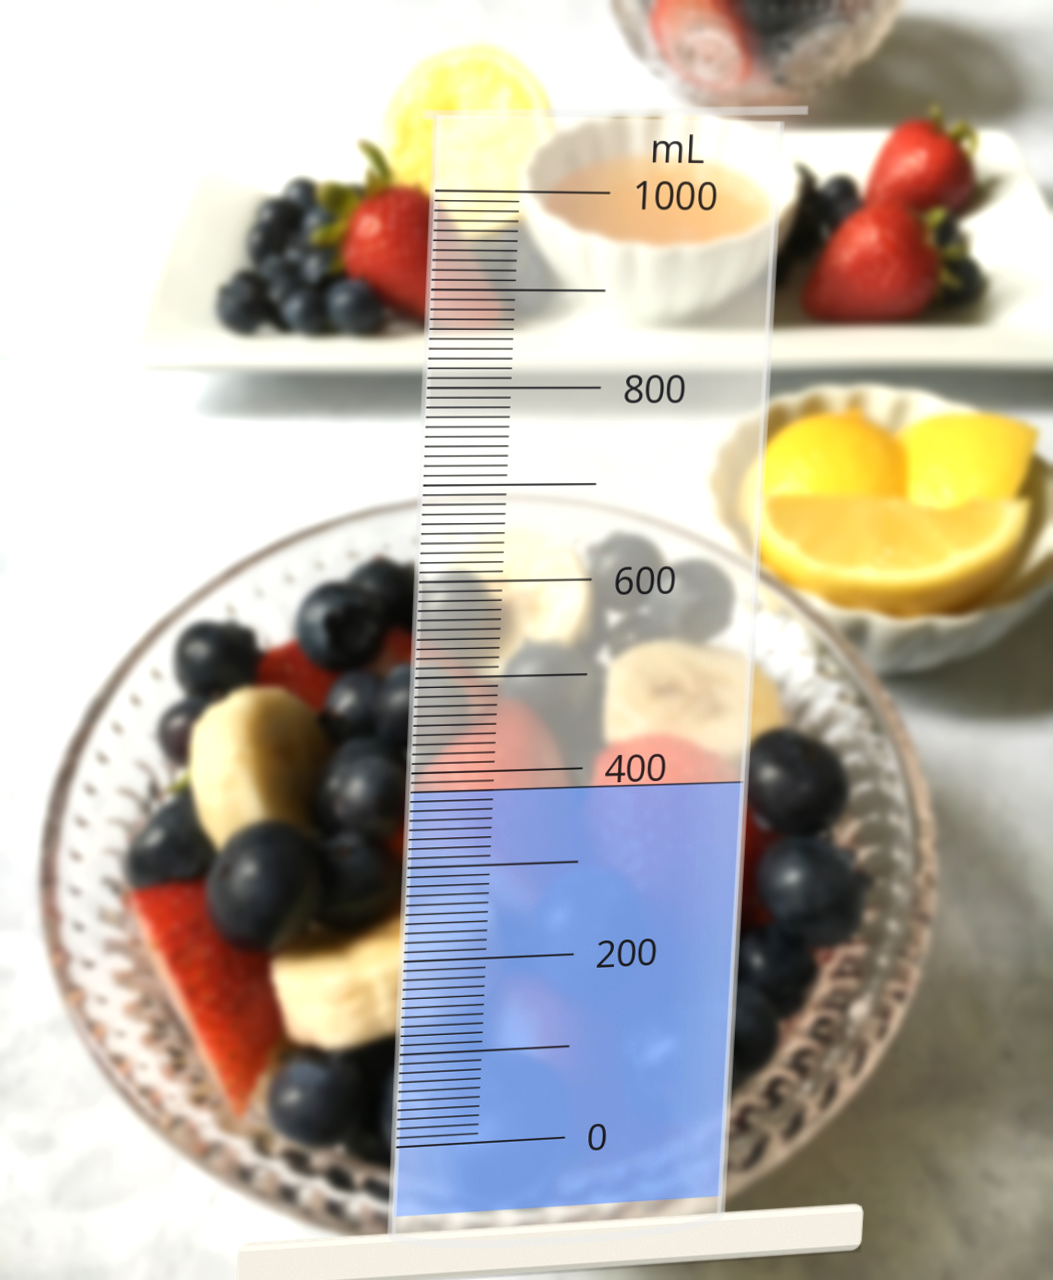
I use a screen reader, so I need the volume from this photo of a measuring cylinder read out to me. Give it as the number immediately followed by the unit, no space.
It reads 380mL
